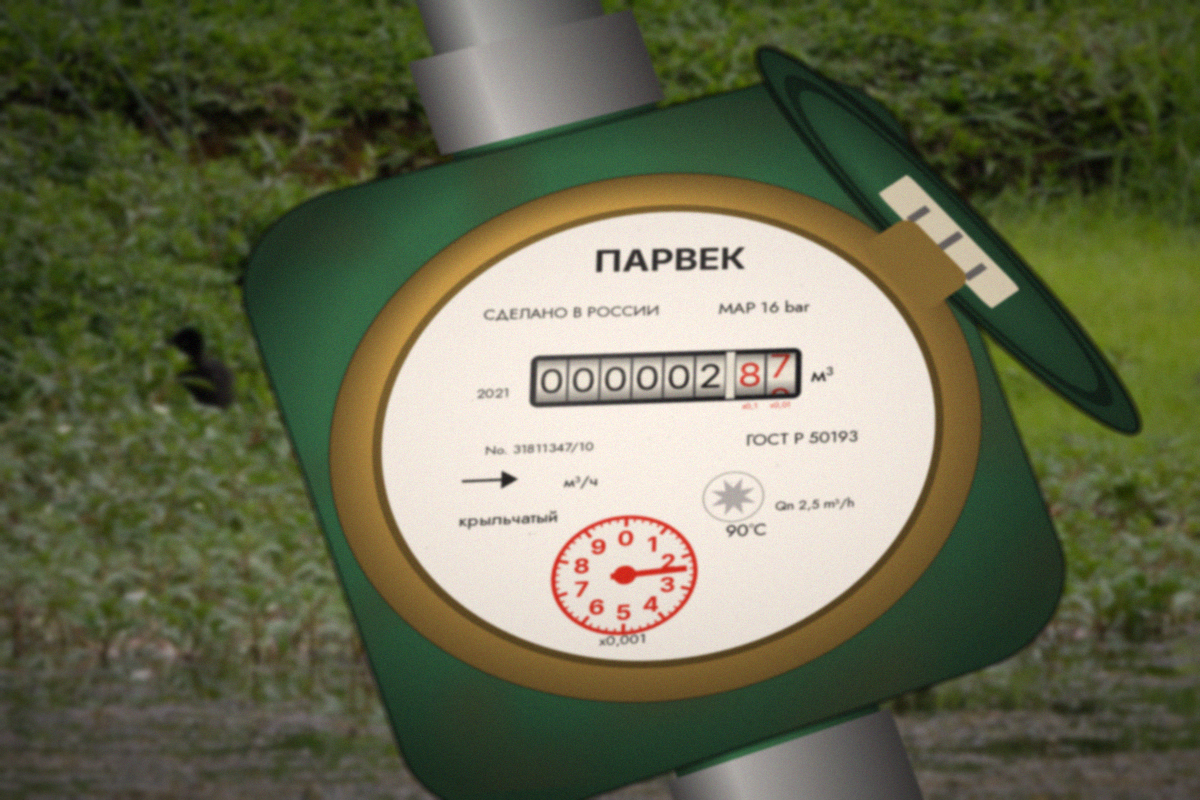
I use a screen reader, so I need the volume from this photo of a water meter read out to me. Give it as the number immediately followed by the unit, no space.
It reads 2.872m³
